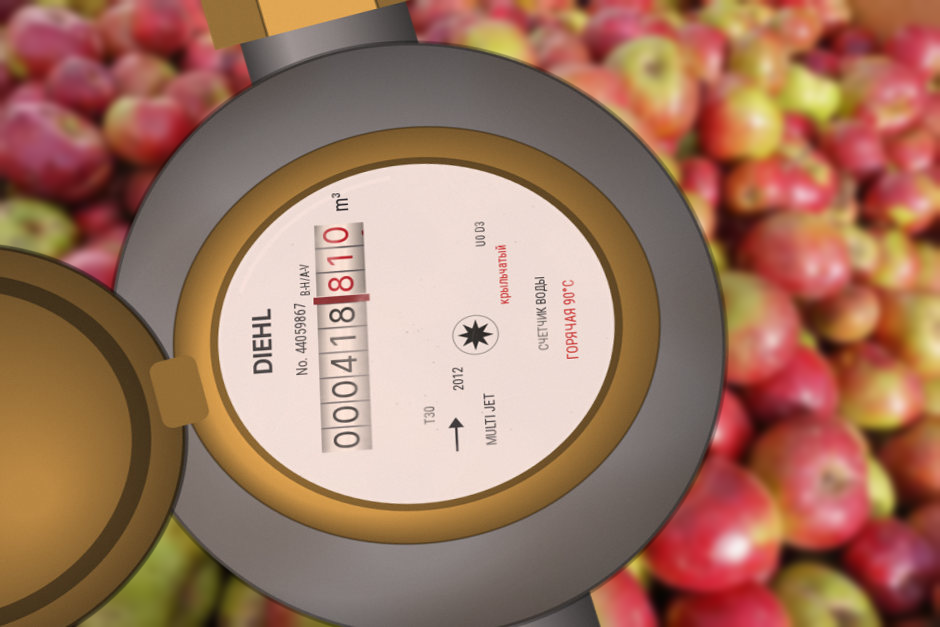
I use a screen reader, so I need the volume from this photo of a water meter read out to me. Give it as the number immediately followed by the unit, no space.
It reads 418.810m³
